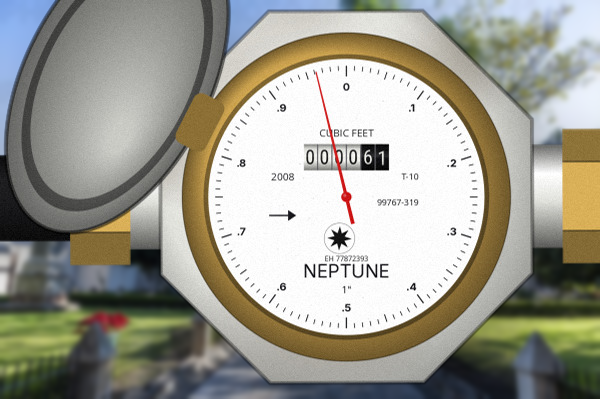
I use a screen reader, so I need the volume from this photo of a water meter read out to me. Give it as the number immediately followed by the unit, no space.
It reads 60.96ft³
